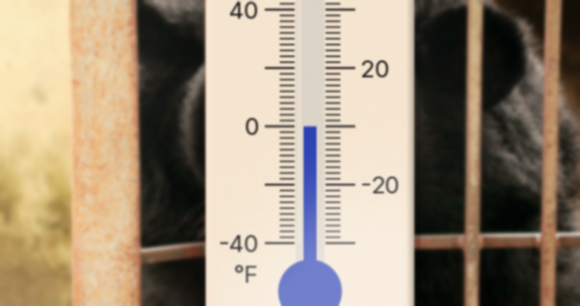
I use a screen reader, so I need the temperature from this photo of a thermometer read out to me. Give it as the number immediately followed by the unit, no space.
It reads 0°F
